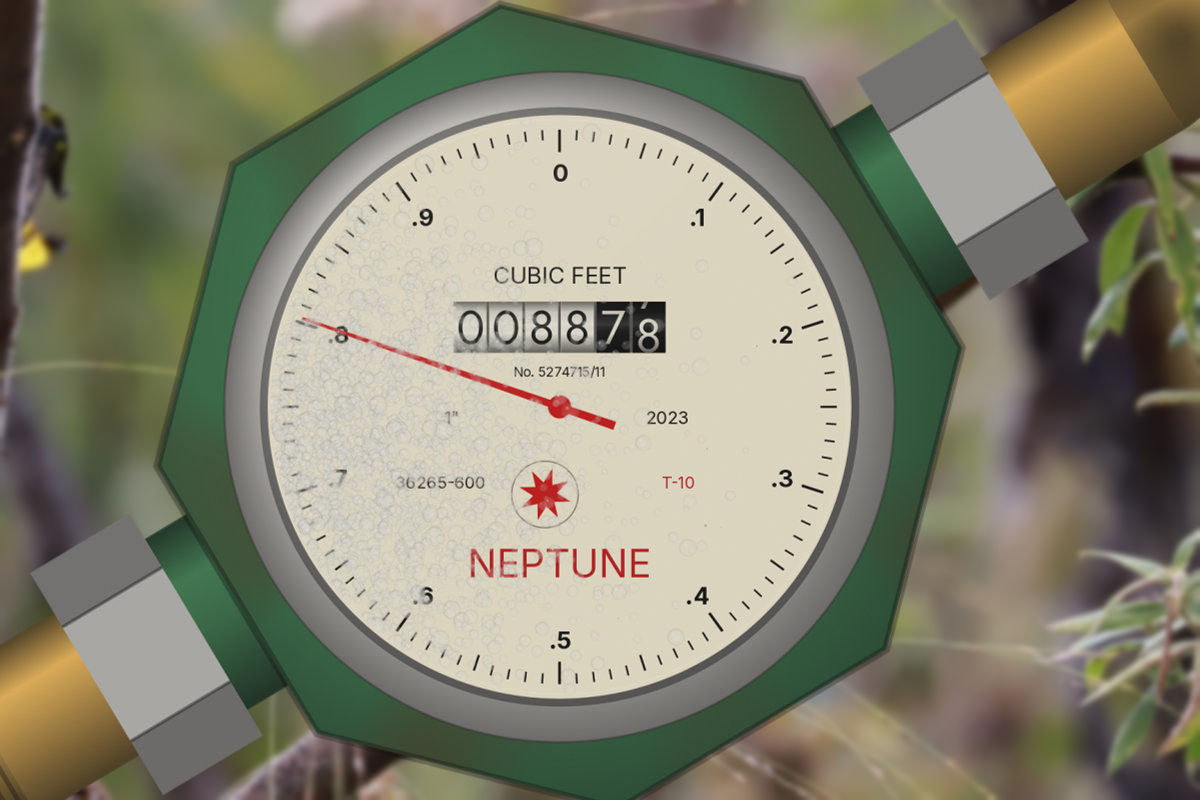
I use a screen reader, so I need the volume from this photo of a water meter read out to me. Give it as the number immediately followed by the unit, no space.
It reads 8877.80ft³
